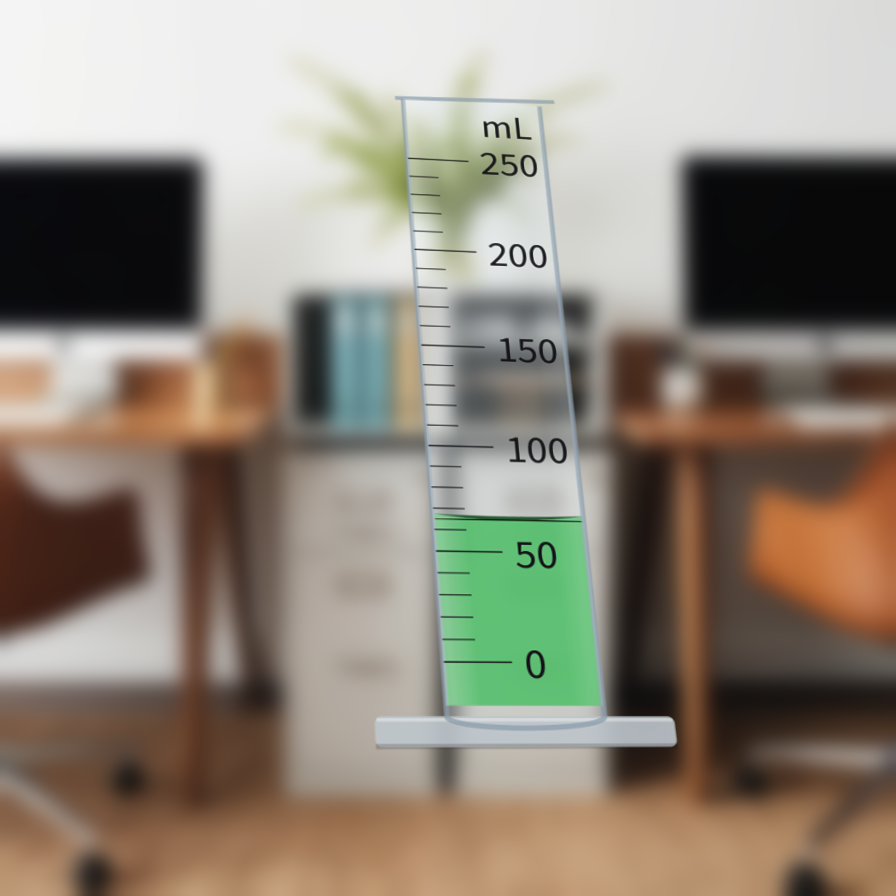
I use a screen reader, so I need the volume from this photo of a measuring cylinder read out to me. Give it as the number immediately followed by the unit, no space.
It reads 65mL
